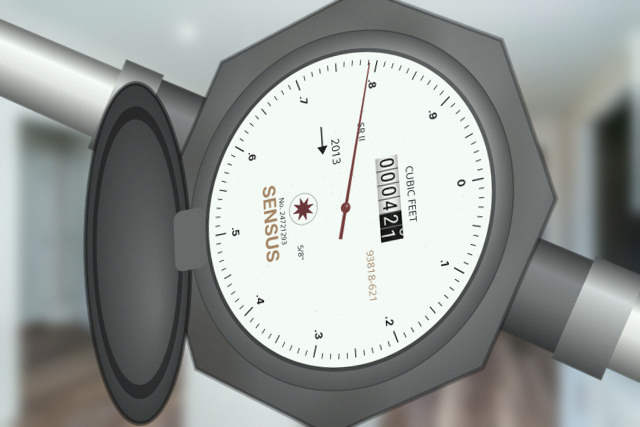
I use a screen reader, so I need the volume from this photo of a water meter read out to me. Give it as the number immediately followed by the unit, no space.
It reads 420.79ft³
